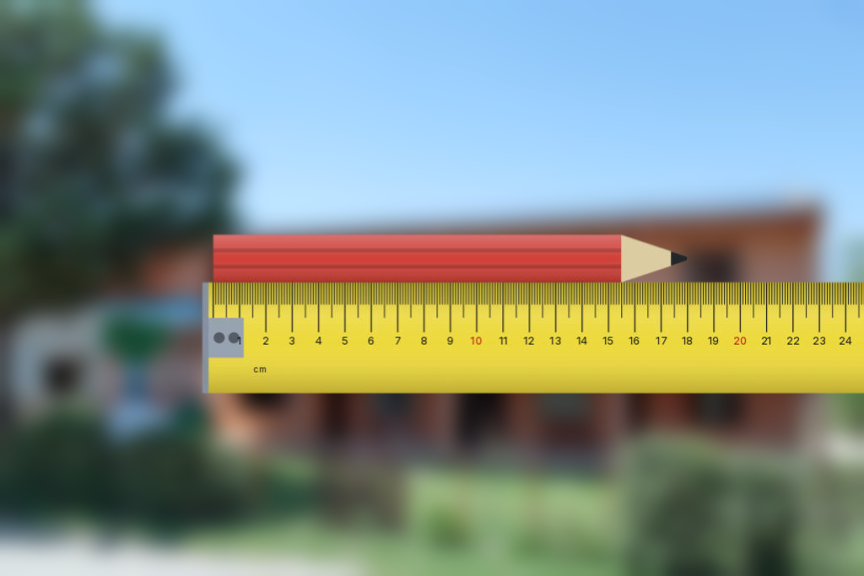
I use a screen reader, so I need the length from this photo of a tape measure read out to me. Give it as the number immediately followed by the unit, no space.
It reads 18cm
